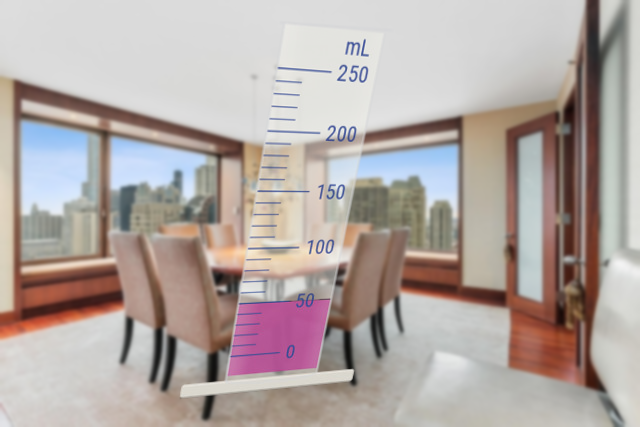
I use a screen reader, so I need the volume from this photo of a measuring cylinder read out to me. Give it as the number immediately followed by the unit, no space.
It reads 50mL
